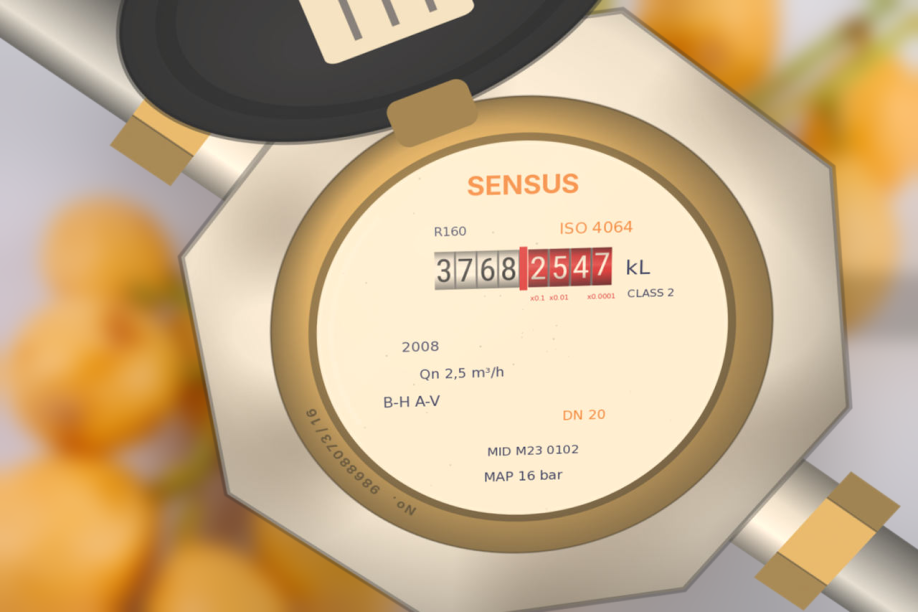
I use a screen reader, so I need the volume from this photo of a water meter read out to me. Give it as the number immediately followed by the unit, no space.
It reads 3768.2547kL
